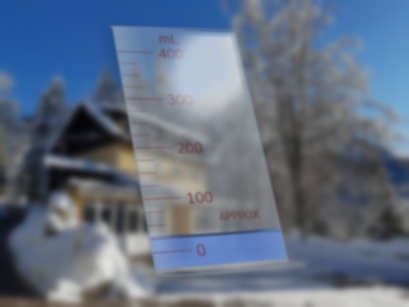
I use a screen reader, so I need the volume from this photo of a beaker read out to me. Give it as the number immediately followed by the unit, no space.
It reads 25mL
